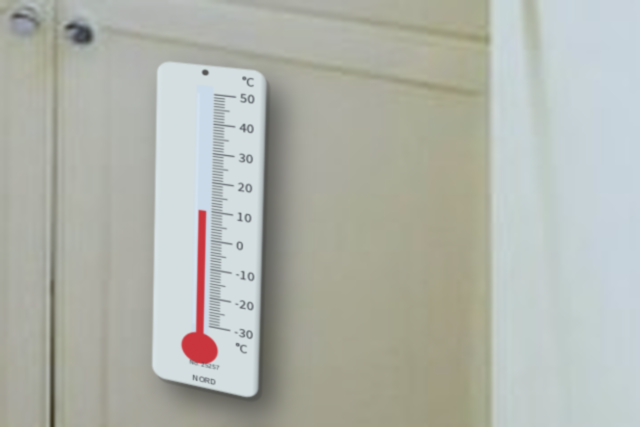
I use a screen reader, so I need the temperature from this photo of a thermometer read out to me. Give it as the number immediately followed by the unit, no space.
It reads 10°C
